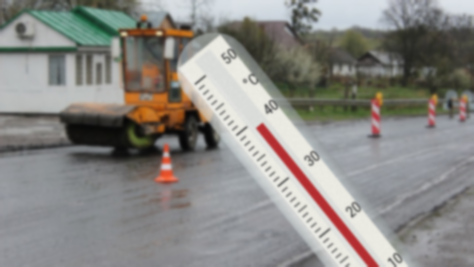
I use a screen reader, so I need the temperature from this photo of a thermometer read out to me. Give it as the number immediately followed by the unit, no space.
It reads 39°C
